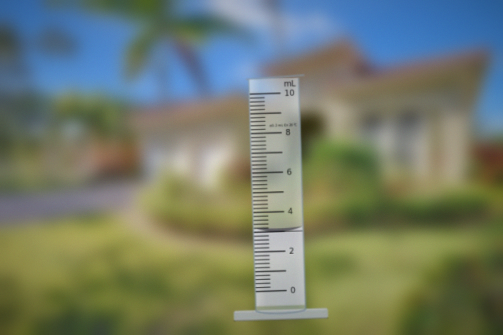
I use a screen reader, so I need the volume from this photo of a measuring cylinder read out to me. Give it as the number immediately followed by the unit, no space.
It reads 3mL
